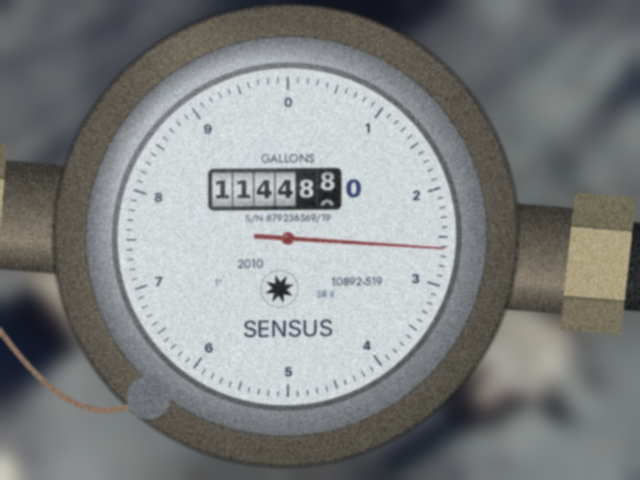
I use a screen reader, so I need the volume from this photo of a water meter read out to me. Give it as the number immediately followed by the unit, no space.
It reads 1144882.6gal
